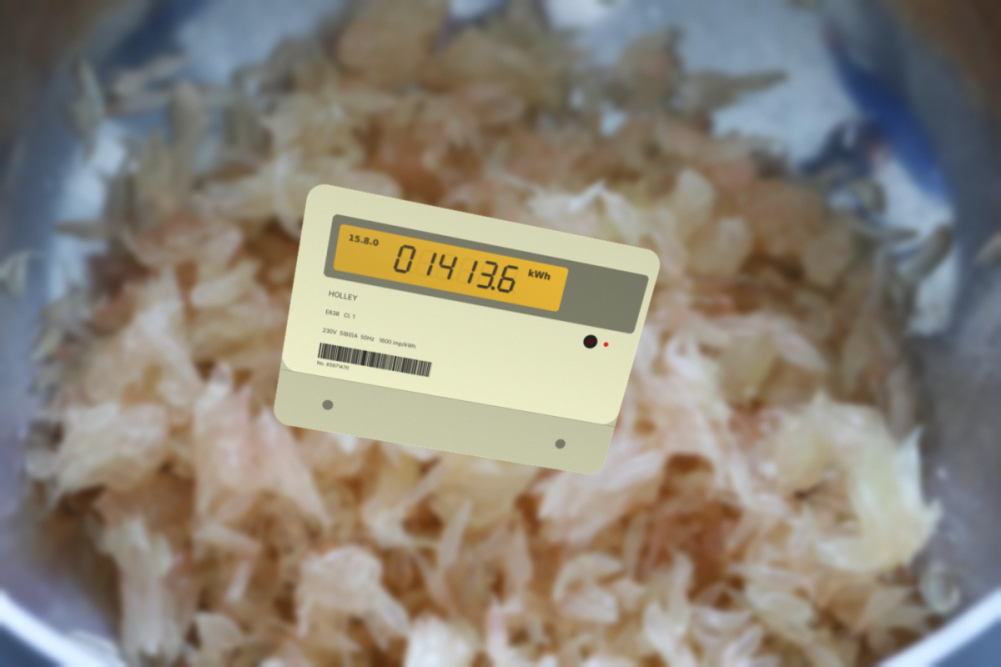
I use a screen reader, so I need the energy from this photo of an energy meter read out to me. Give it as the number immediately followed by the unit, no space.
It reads 1413.6kWh
